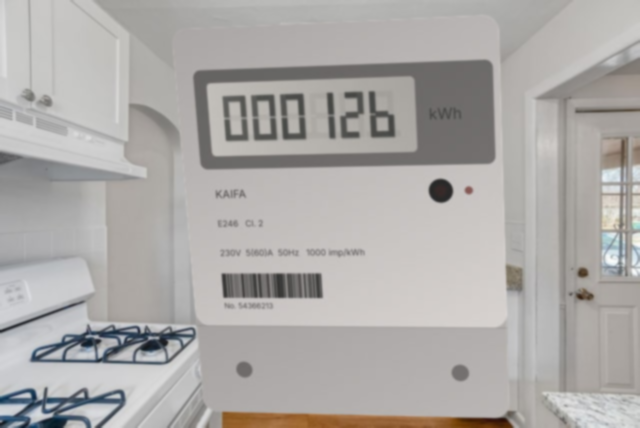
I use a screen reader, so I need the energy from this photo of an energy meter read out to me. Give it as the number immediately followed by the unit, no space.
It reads 126kWh
